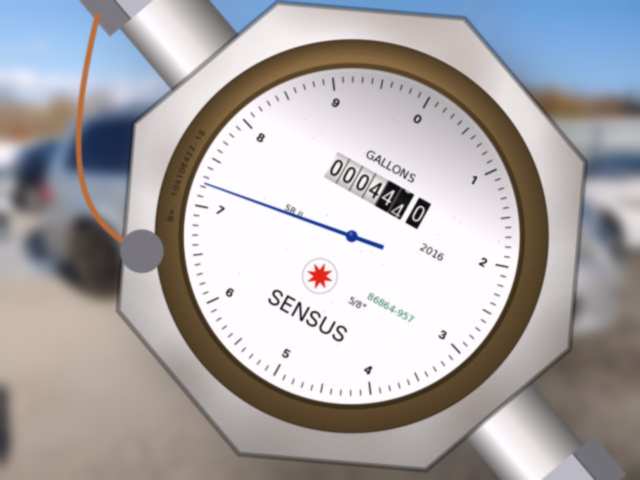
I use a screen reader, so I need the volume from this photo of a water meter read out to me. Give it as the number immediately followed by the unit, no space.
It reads 4437.2gal
